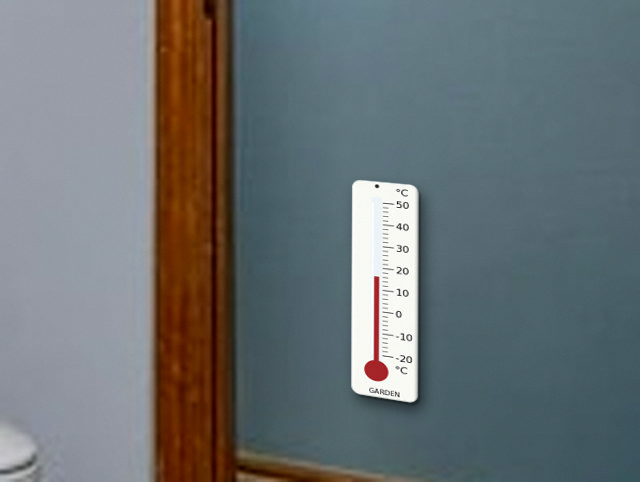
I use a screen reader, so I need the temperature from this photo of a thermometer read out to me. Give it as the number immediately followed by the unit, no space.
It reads 16°C
